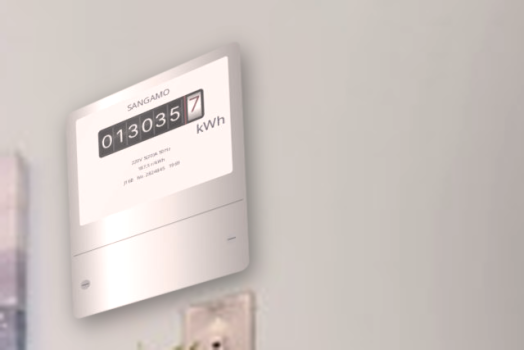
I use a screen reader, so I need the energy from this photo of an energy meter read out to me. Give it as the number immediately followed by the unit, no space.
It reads 13035.7kWh
